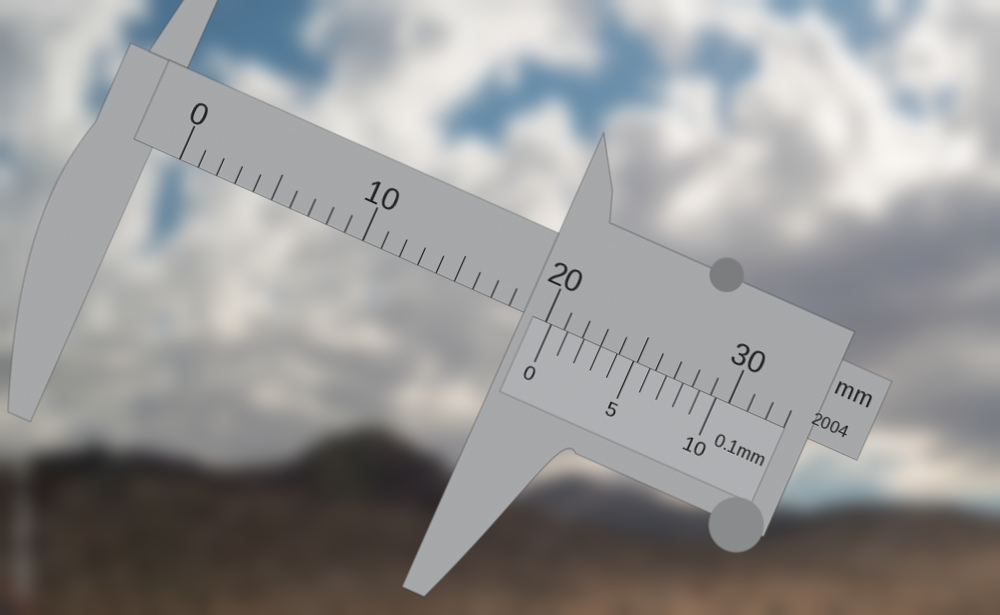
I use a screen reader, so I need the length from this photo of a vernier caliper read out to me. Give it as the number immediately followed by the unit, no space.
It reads 20.3mm
